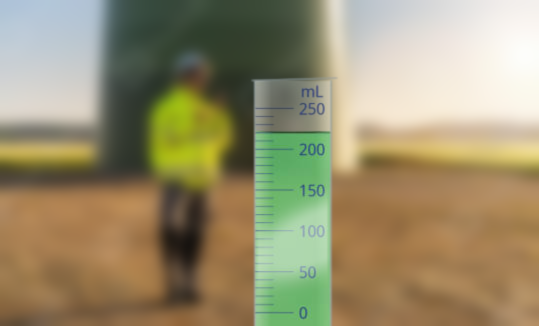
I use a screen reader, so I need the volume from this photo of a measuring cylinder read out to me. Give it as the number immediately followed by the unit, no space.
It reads 220mL
